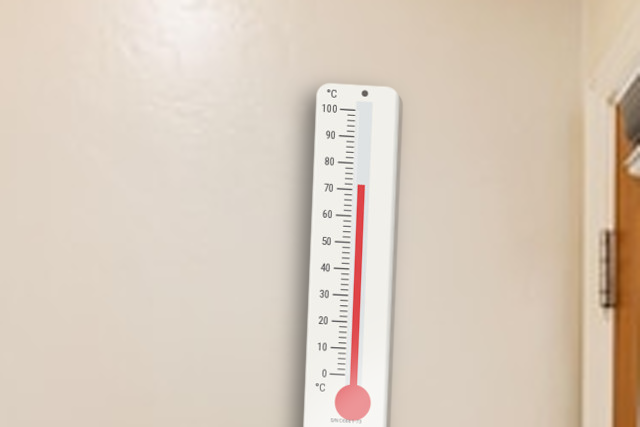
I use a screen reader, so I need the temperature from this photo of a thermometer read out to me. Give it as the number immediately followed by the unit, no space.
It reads 72°C
